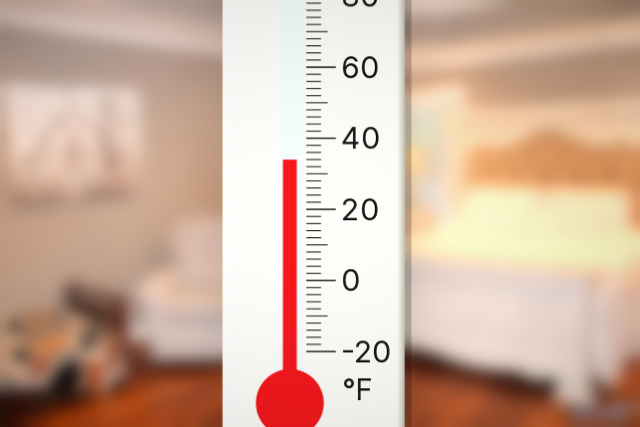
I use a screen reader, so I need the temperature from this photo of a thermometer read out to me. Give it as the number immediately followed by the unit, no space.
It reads 34°F
